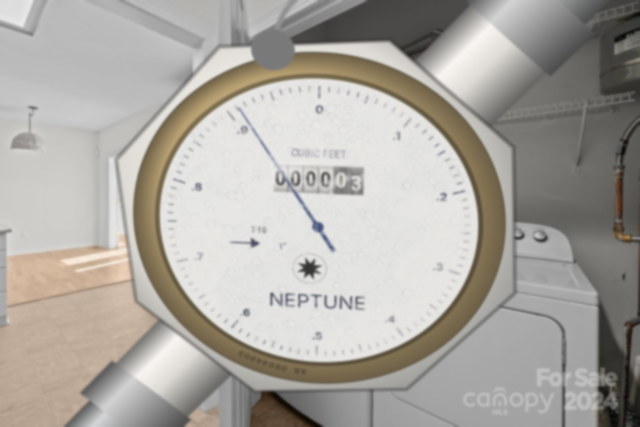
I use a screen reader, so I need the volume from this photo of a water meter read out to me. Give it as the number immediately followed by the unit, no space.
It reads 2.91ft³
